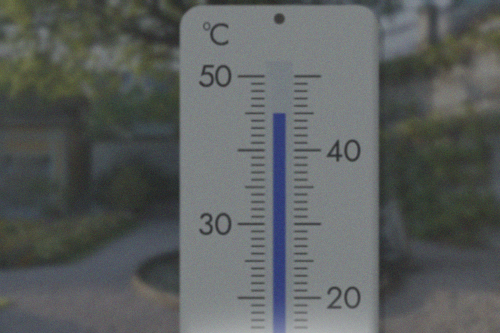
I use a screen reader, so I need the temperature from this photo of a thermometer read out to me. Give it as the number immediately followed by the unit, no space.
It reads 45°C
